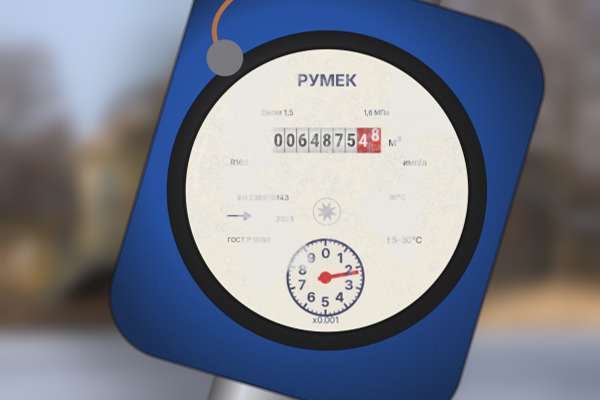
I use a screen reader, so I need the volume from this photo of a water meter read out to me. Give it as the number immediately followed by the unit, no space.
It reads 64875.482m³
